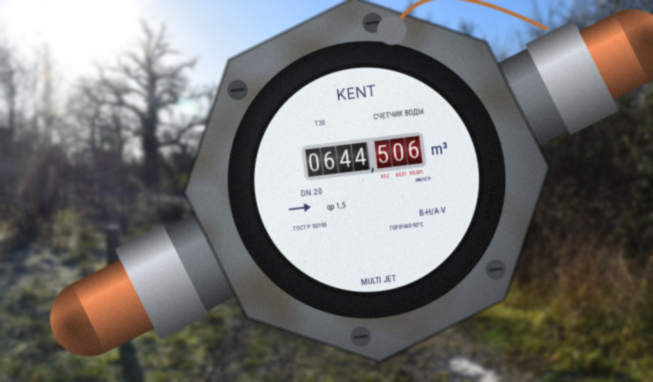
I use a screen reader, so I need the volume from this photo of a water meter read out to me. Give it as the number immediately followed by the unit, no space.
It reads 644.506m³
